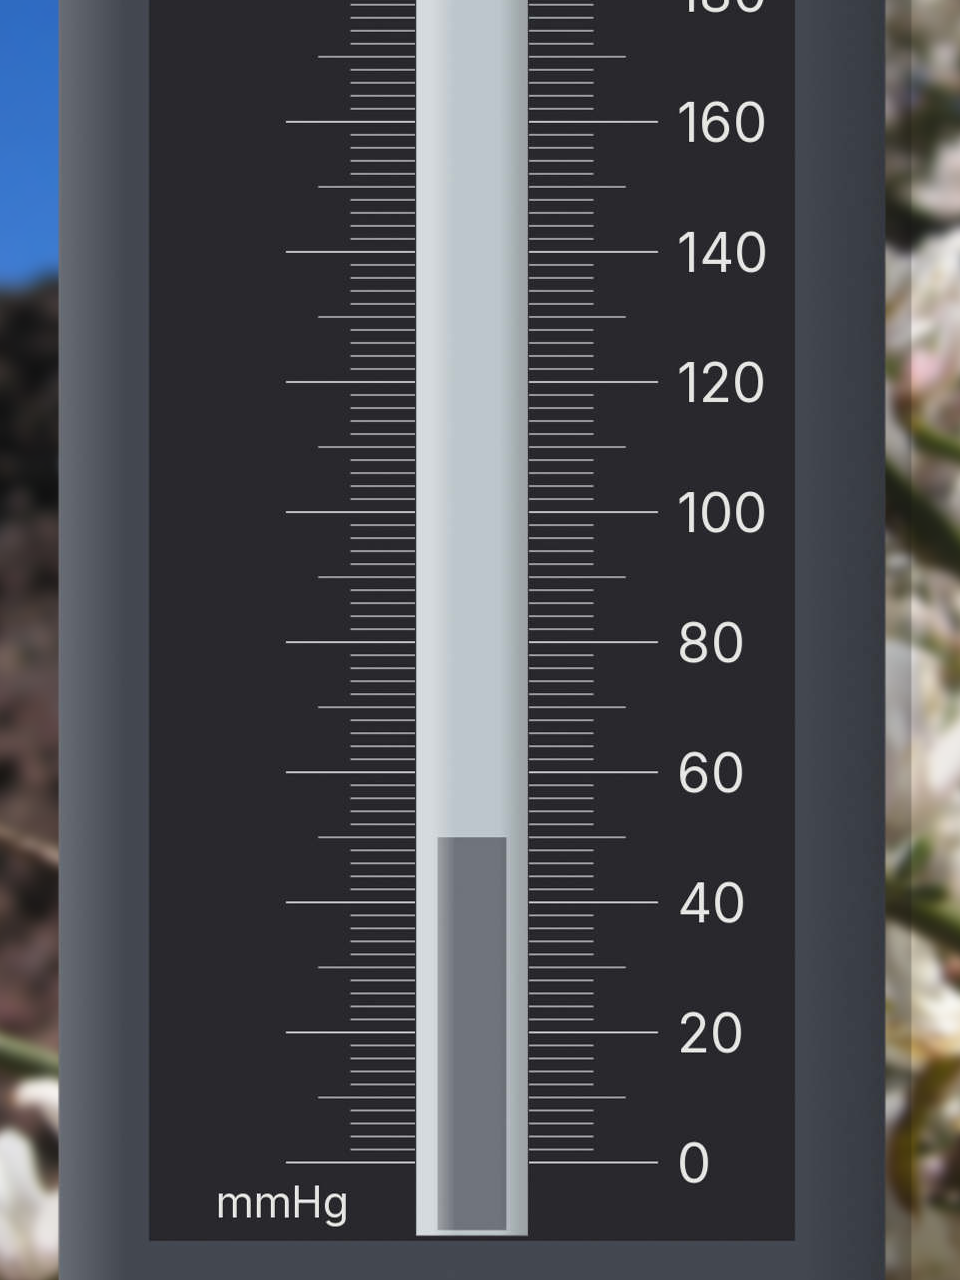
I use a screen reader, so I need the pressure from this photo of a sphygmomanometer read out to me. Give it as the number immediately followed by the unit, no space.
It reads 50mmHg
